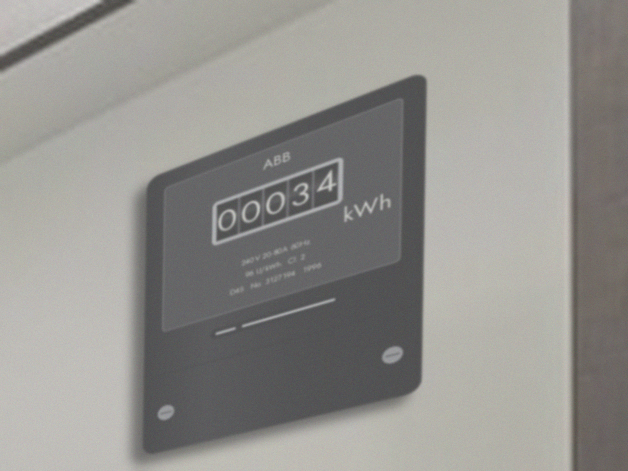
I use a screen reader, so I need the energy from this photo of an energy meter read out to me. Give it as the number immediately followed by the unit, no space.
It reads 34kWh
